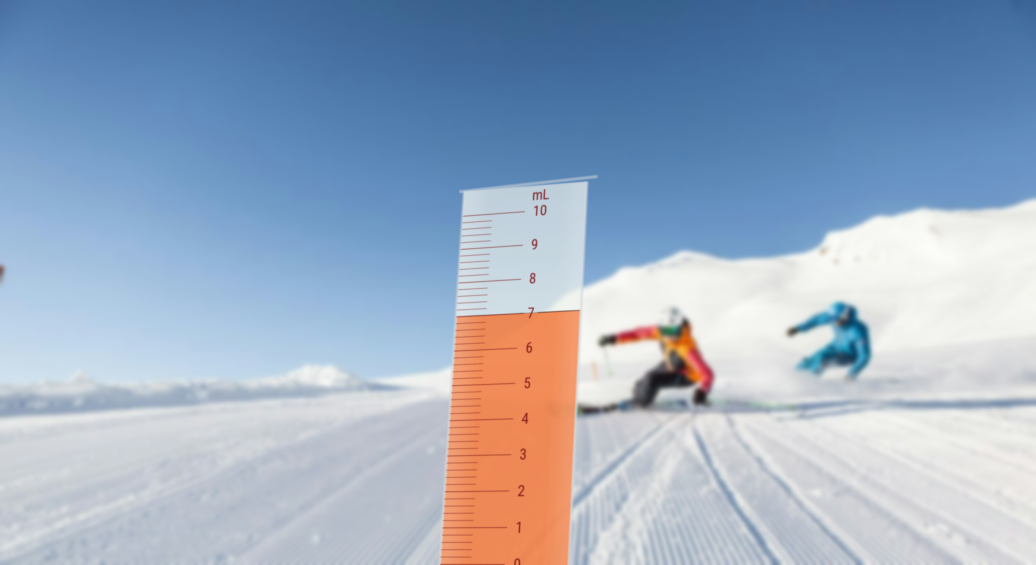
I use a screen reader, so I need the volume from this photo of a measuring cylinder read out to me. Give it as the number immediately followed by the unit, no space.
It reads 7mL
